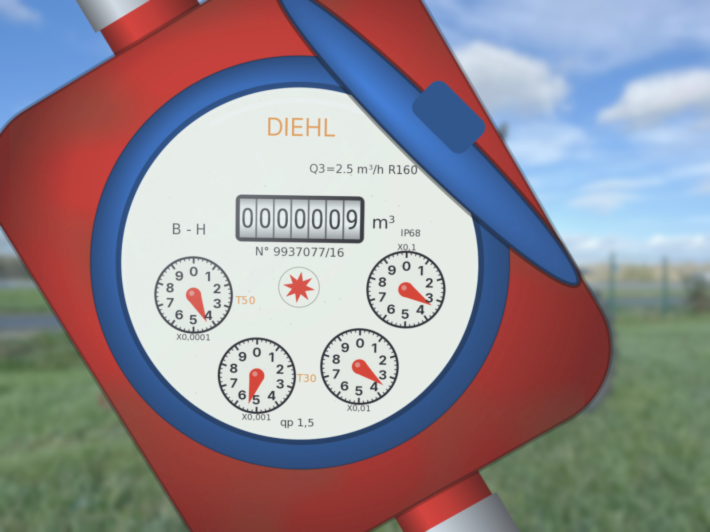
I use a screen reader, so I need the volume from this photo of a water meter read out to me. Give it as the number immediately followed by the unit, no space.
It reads 9.3354m³
